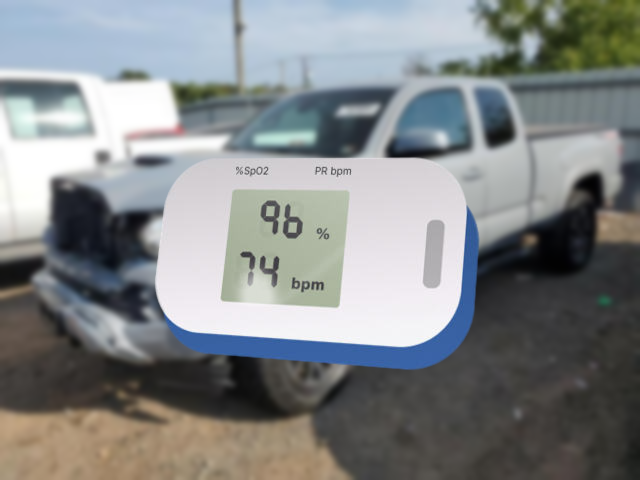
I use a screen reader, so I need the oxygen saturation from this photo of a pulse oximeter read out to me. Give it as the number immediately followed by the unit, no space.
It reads 96%
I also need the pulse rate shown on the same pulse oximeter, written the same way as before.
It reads 74bpm
